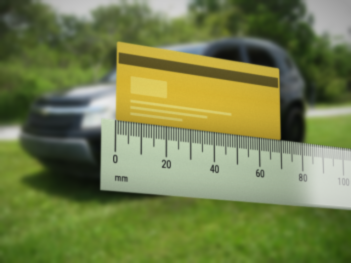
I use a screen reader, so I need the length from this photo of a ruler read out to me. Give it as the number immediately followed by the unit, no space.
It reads 70mm
